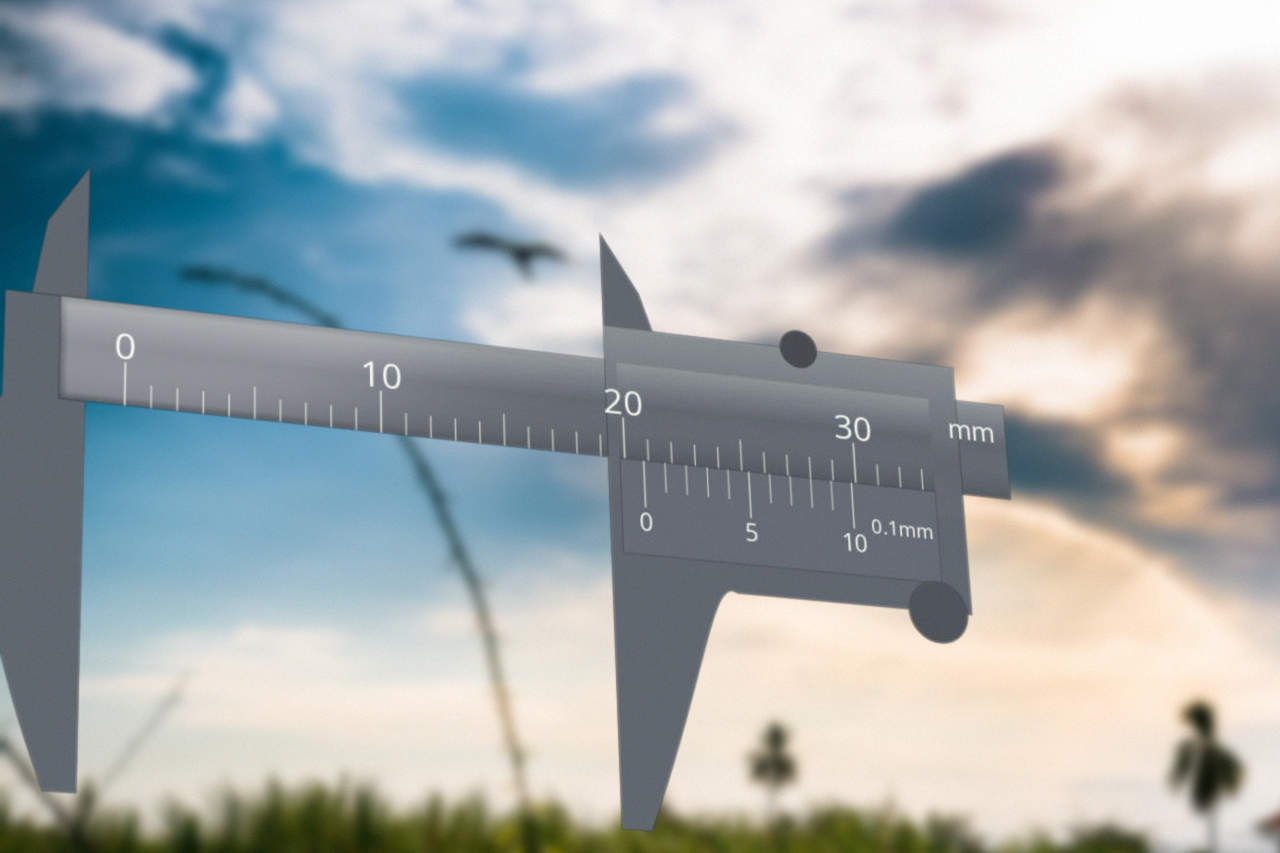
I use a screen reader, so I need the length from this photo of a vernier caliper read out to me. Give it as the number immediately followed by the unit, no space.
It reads 20.8mm
